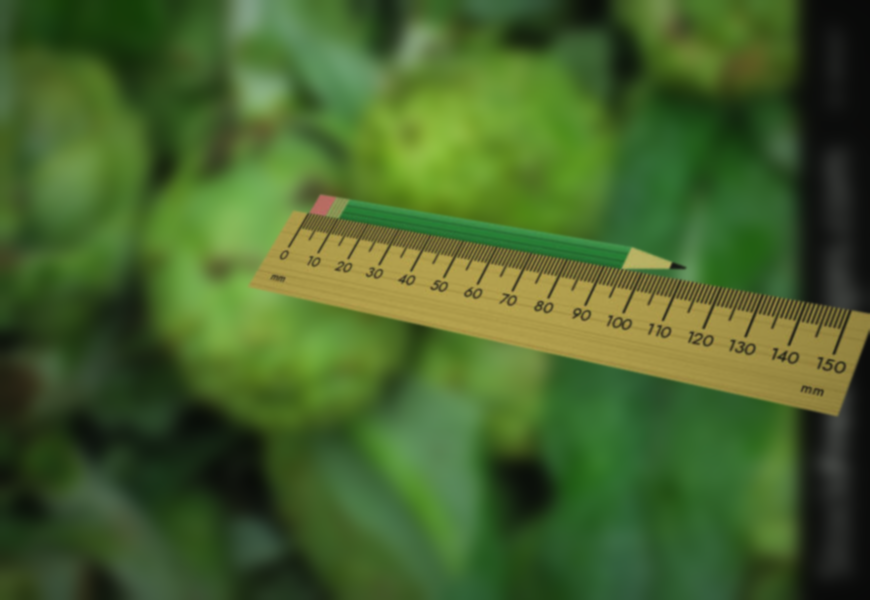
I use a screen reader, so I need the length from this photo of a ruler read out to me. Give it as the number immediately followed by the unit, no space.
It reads 110mm
